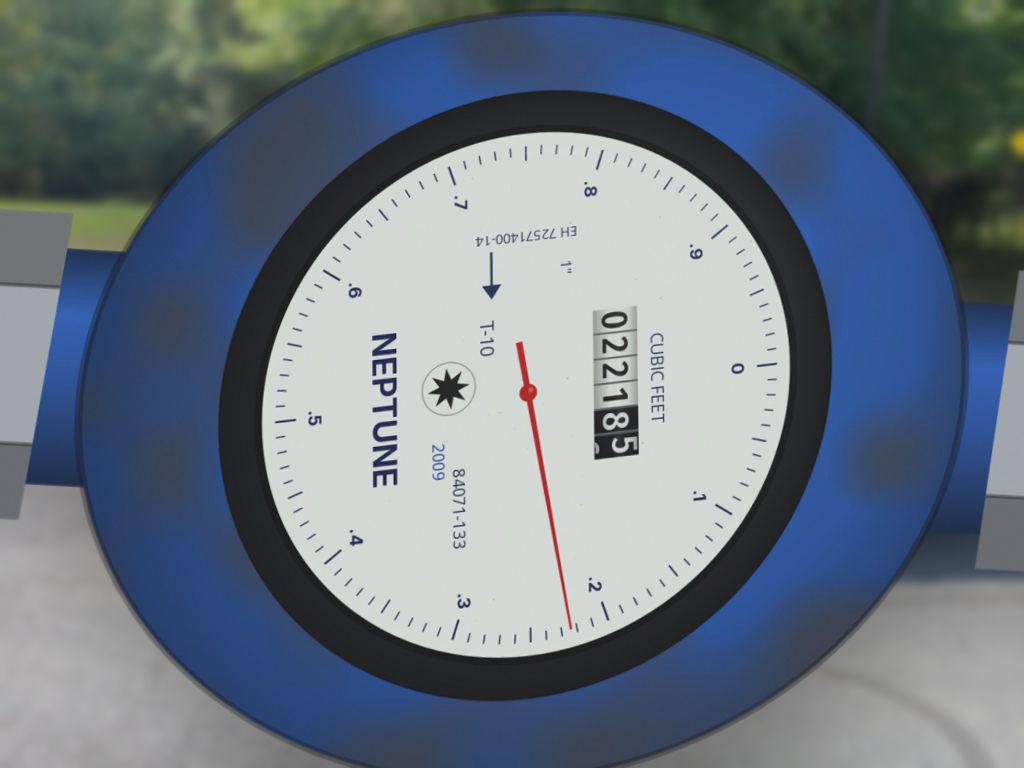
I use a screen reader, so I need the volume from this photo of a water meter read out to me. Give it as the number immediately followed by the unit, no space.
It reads 22185.22ft³
